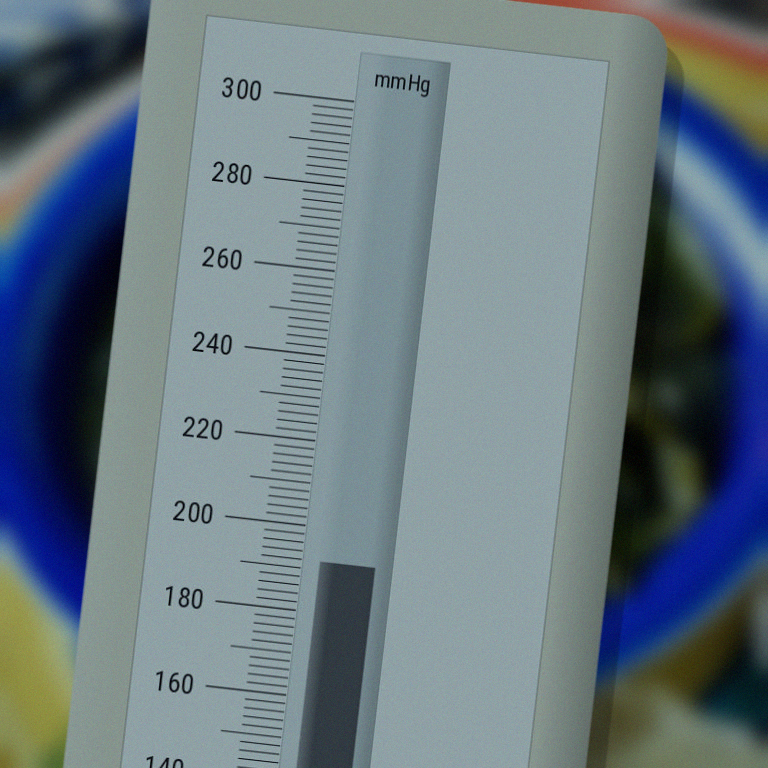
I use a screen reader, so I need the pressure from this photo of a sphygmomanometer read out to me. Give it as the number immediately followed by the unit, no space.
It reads 192mmHg
